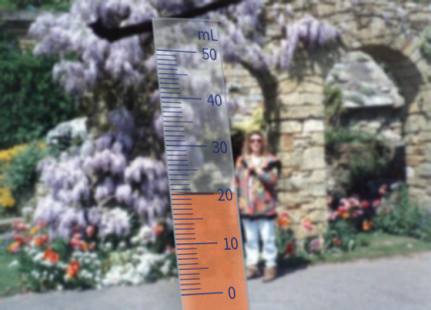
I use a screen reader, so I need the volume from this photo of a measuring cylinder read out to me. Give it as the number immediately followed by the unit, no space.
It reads 20mL
